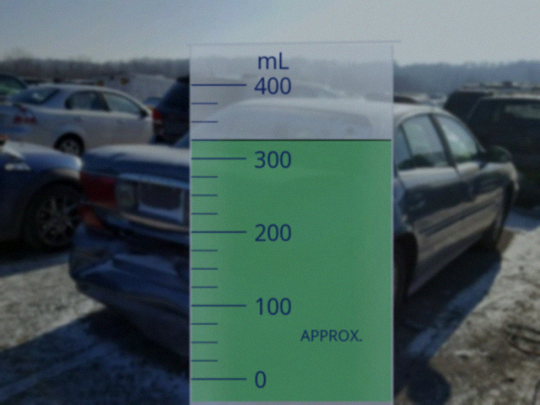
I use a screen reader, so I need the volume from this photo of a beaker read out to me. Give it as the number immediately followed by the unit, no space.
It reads 325mL
